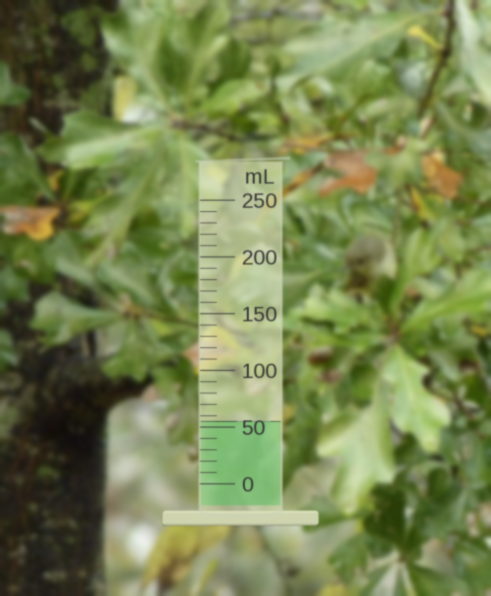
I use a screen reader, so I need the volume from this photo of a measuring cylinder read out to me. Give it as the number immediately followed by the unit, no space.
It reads 55mL
